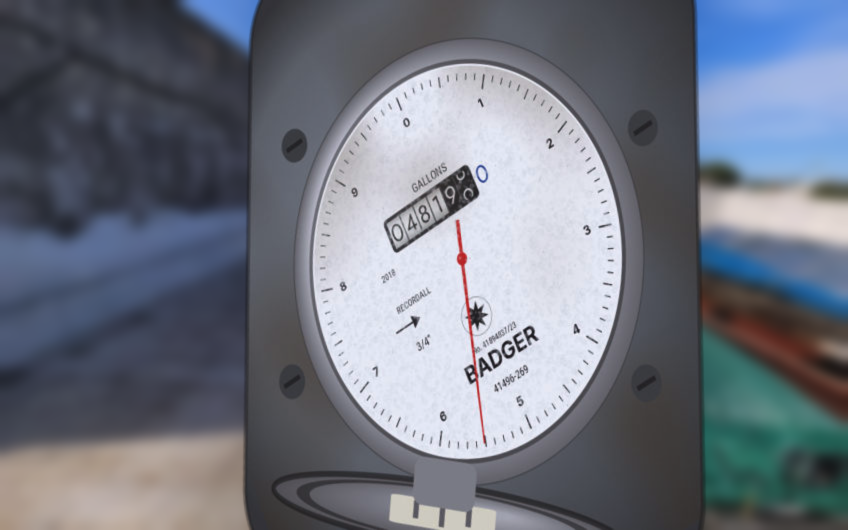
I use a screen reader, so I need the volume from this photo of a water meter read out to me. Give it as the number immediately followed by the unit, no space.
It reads 481985.5gal
